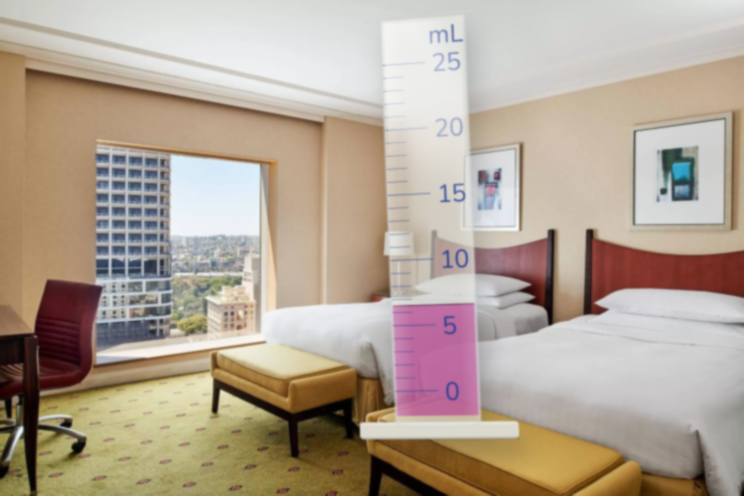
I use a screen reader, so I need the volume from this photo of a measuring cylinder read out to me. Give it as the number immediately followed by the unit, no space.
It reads 6.5mL
